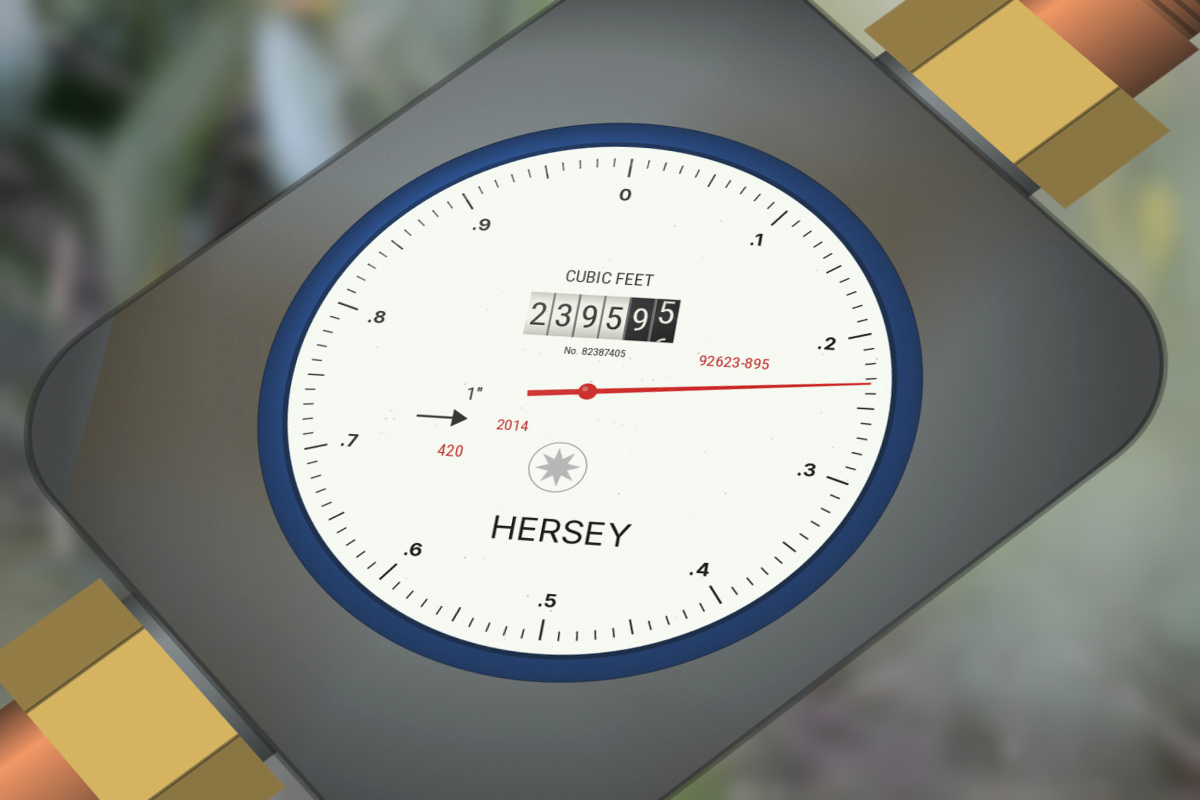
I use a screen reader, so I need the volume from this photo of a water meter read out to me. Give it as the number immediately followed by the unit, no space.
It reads 239595.23ft³
